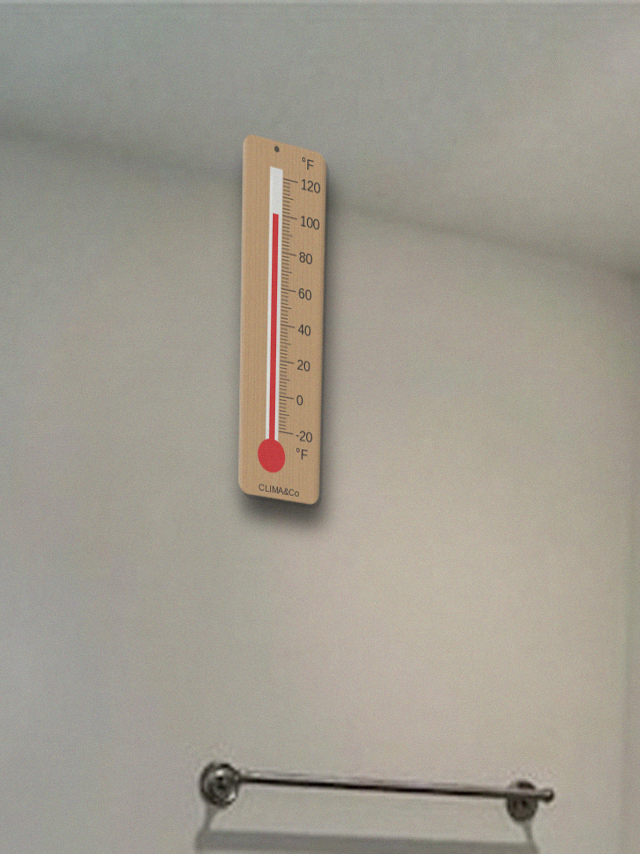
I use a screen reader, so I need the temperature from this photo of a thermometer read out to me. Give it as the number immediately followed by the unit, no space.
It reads 100°F
